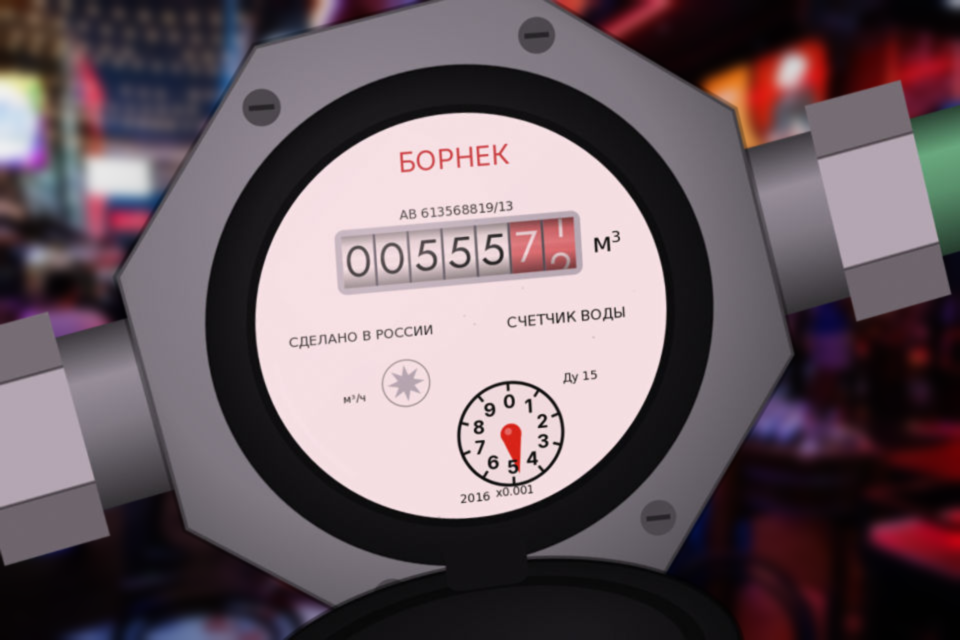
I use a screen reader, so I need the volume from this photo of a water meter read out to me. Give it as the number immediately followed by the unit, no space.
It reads 555.714m³
